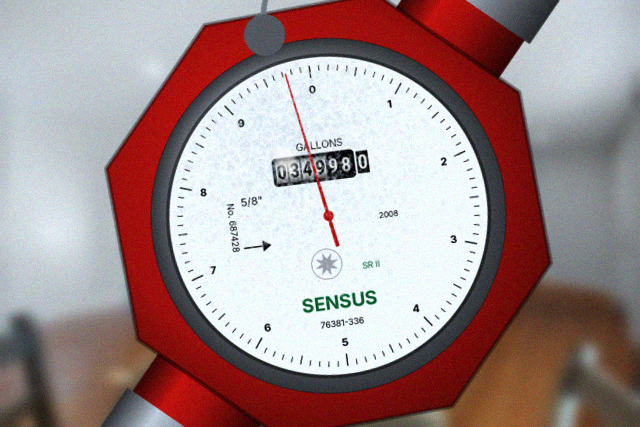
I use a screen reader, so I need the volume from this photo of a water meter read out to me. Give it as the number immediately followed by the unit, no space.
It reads 349979.7gal
